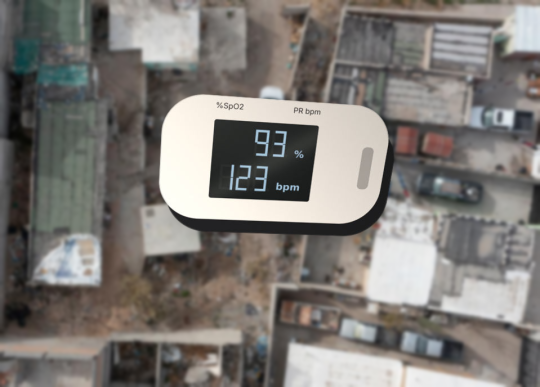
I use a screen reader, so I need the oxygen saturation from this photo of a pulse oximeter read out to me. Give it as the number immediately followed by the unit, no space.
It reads 93%
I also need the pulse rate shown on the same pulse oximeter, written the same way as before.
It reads 123bpm
